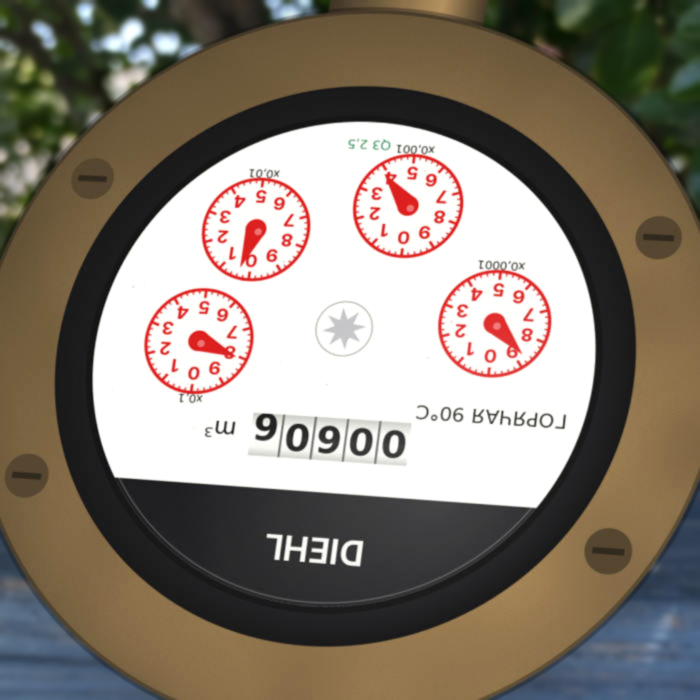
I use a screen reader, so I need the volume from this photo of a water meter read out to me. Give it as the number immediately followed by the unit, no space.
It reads 605.8038m³
